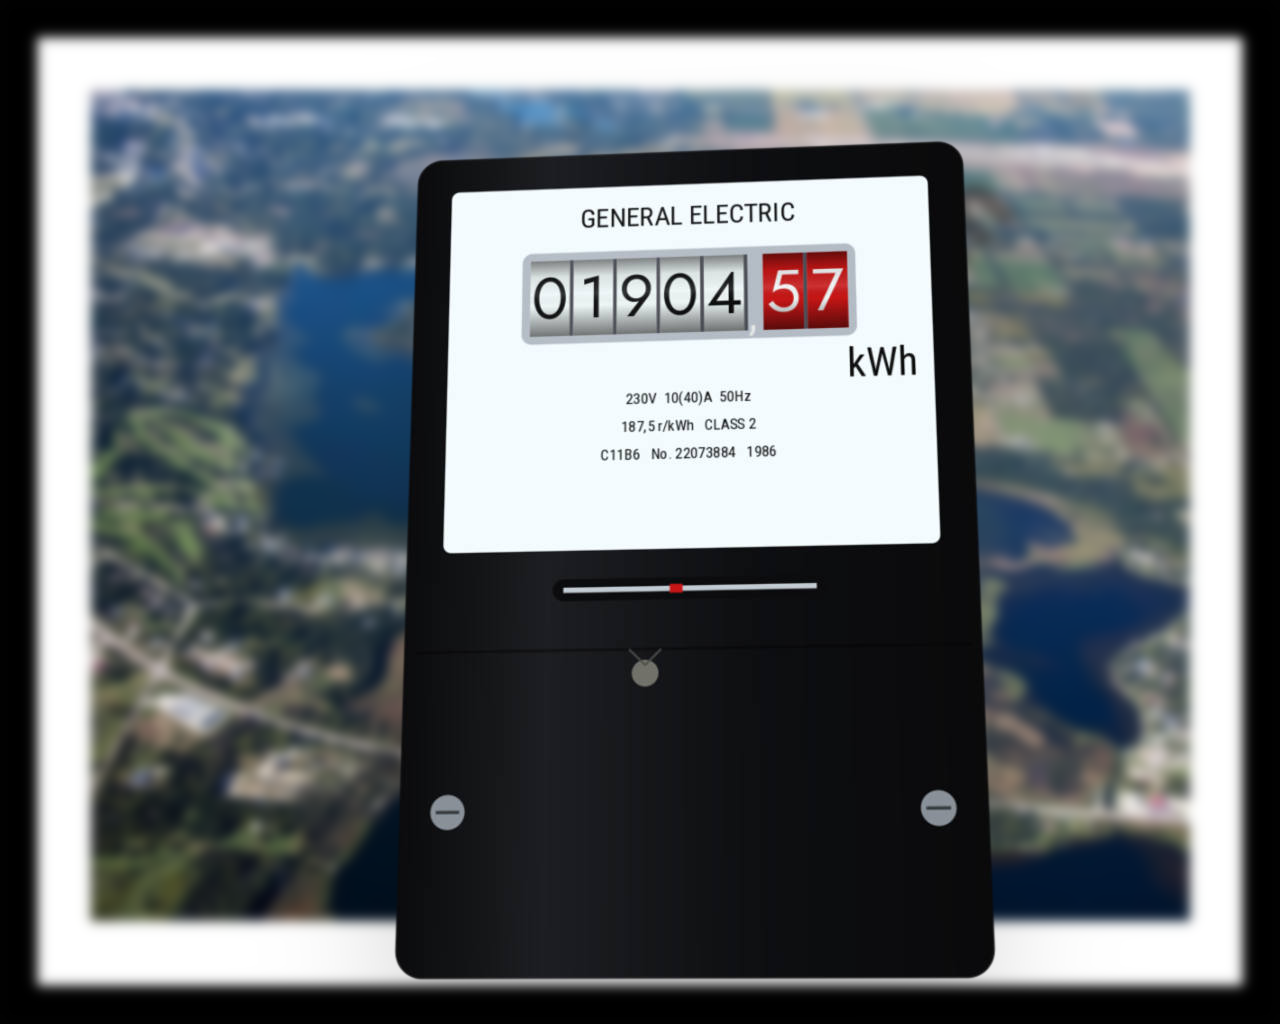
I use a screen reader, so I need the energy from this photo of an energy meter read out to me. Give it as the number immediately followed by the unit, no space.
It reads 1904.57kWh
